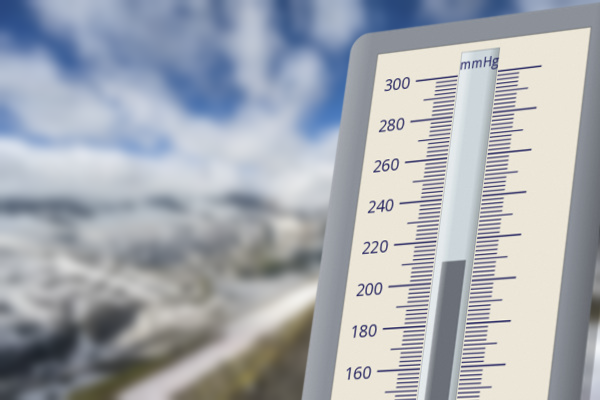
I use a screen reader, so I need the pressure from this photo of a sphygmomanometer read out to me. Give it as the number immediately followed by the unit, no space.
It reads 210mmHg
